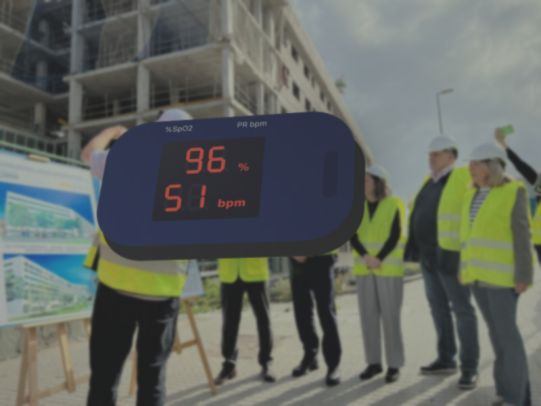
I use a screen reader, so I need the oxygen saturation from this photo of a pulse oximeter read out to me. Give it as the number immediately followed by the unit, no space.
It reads 96%
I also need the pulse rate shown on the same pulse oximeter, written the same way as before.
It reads 51bpm
